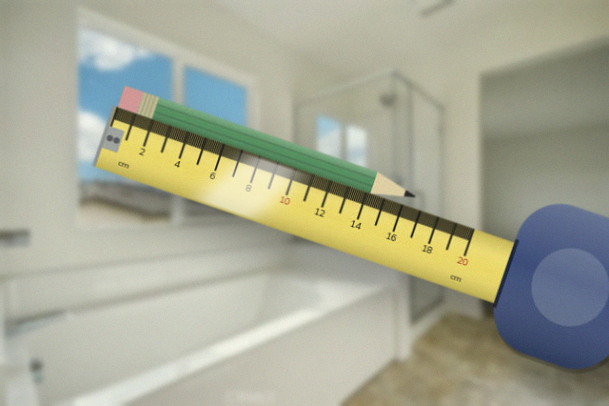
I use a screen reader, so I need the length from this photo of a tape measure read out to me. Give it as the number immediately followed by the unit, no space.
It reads 16.5cm
